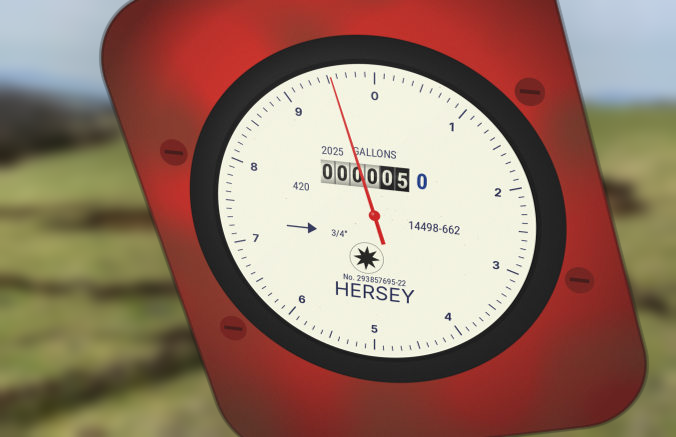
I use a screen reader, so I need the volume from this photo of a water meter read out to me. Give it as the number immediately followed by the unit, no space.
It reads 49.5gal
